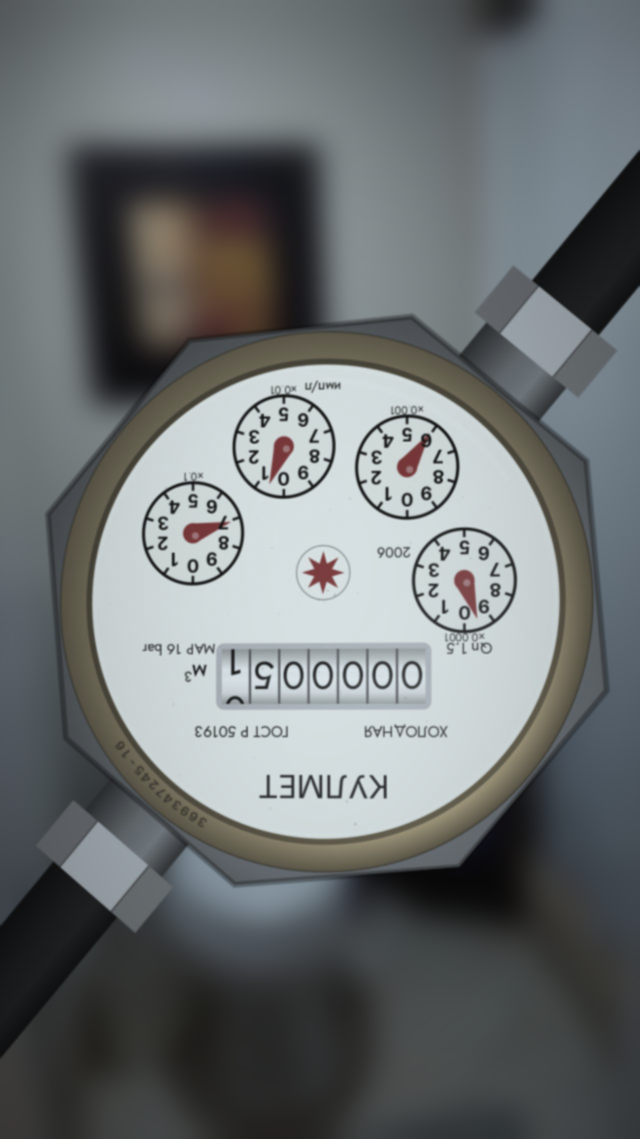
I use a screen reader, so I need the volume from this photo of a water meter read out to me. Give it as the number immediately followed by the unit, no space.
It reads 50.7059m³
